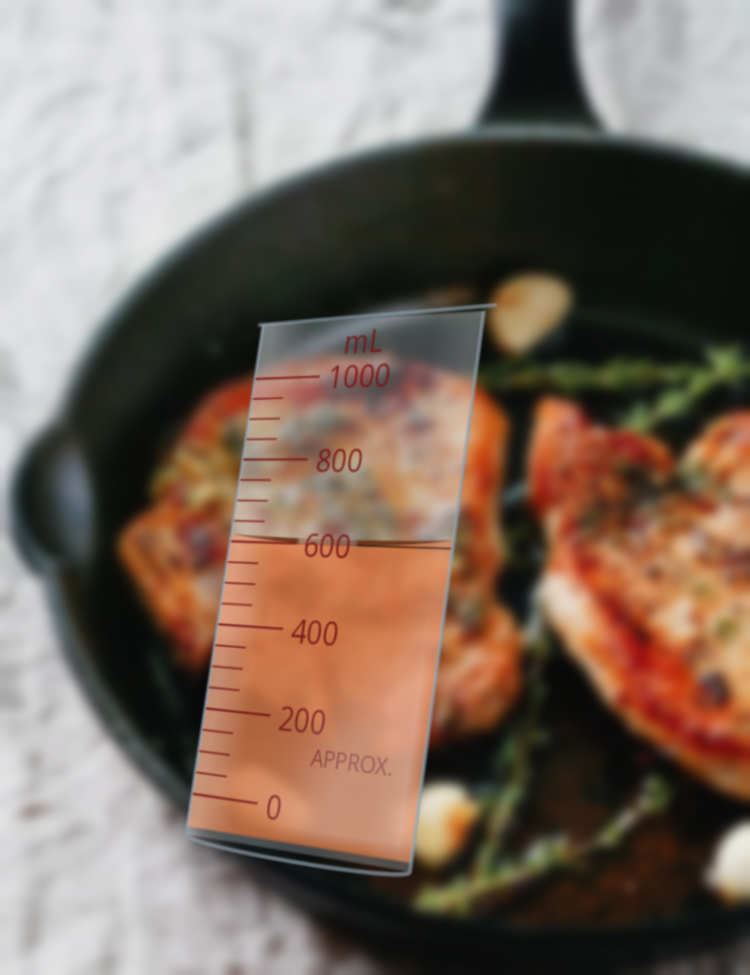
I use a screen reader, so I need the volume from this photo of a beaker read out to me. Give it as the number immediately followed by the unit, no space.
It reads 600mL
